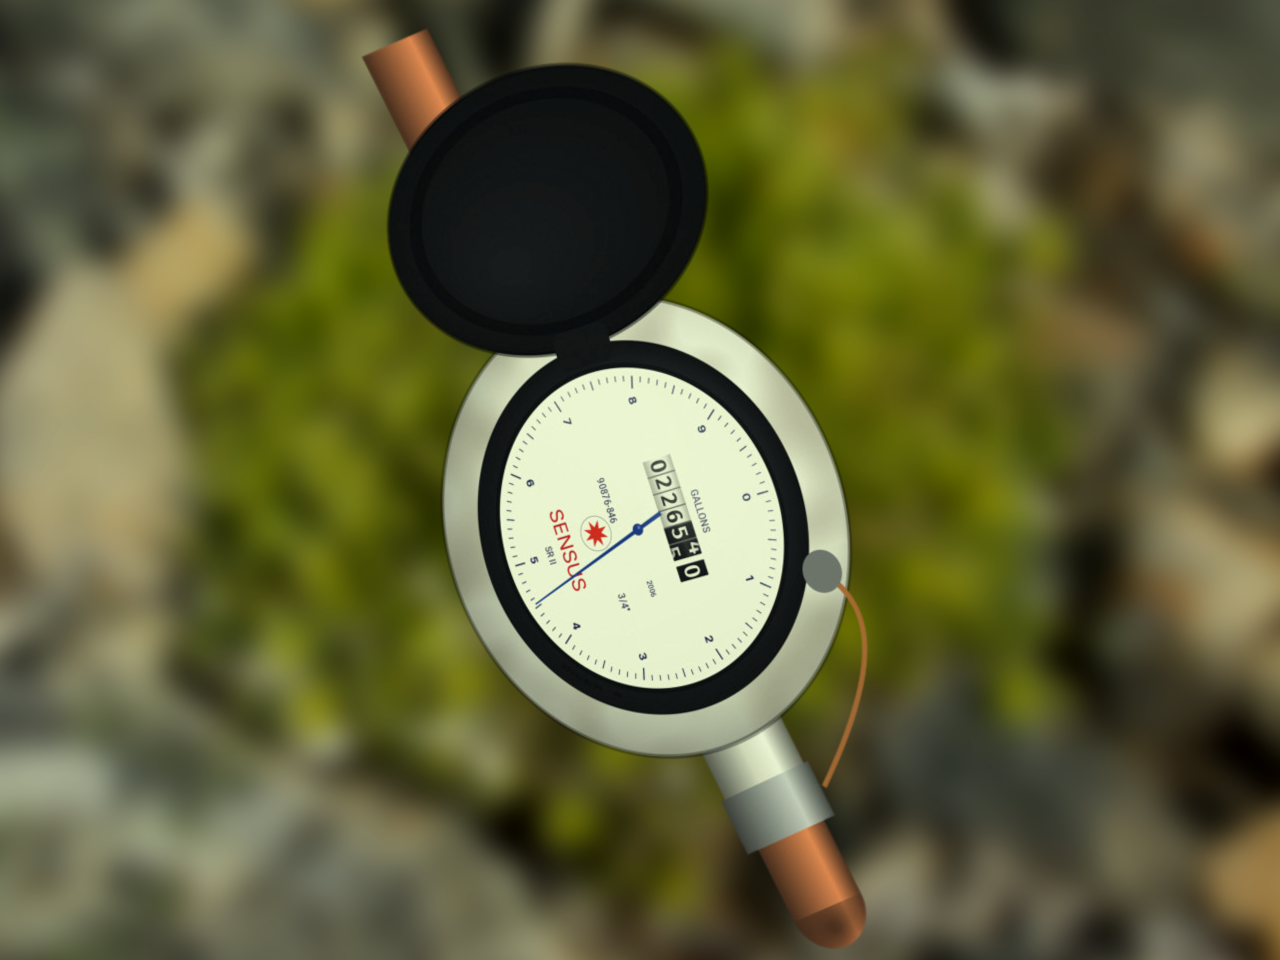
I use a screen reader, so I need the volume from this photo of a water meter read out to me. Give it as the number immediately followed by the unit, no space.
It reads 226544.5gal
